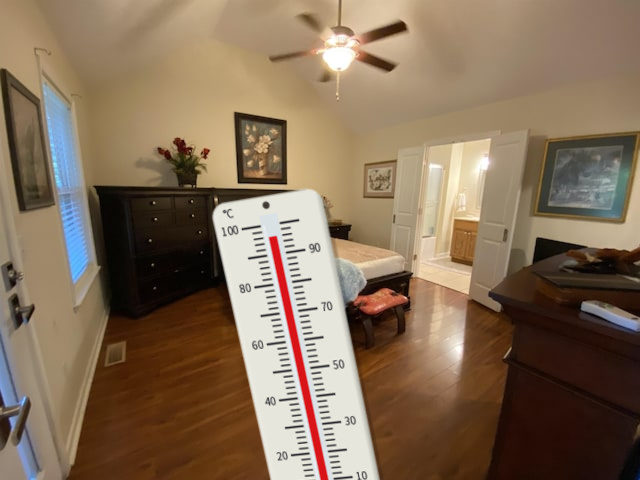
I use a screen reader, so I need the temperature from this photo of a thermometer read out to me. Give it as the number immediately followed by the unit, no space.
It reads 96°C
